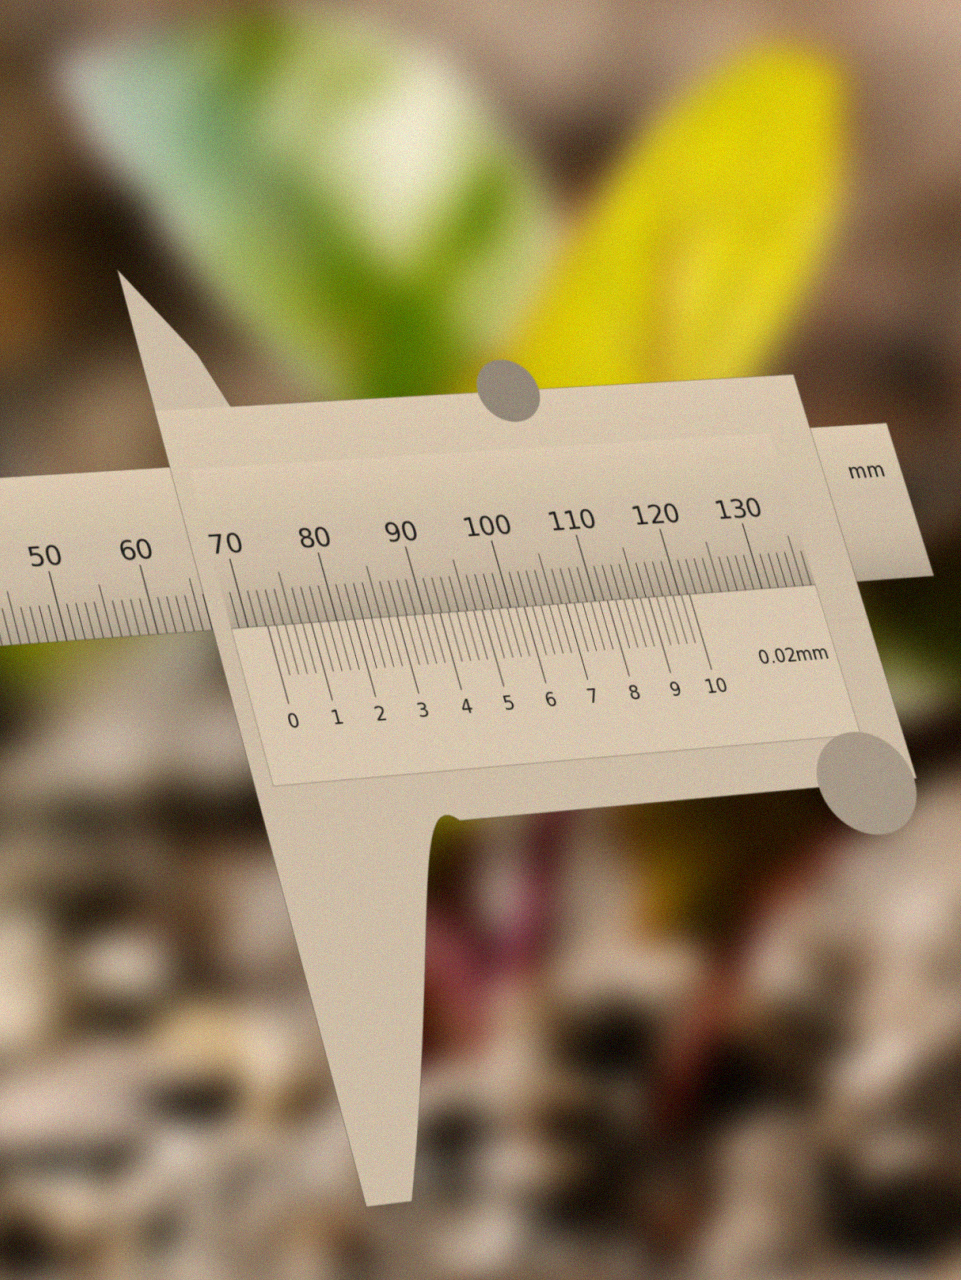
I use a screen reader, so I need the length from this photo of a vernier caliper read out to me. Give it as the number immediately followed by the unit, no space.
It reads 72.2mm
